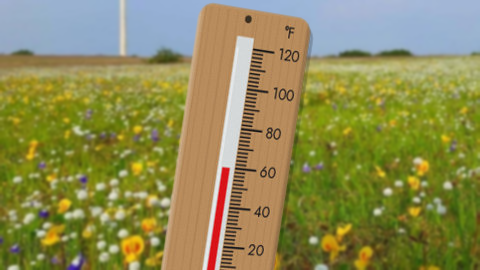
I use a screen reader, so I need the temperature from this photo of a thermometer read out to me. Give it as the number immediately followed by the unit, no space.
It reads 60°F
